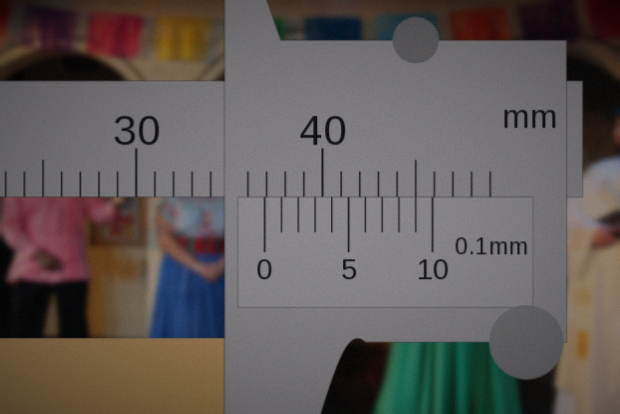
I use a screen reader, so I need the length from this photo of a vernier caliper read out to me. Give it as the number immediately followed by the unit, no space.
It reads 36.9mm
